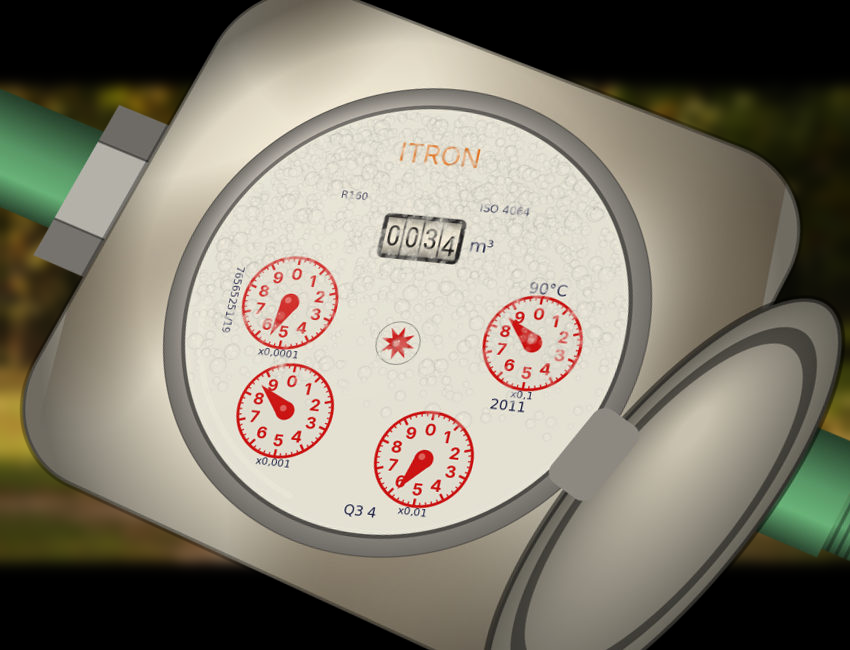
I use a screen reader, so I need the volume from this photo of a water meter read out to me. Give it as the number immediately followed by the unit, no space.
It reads 33.8585m³
